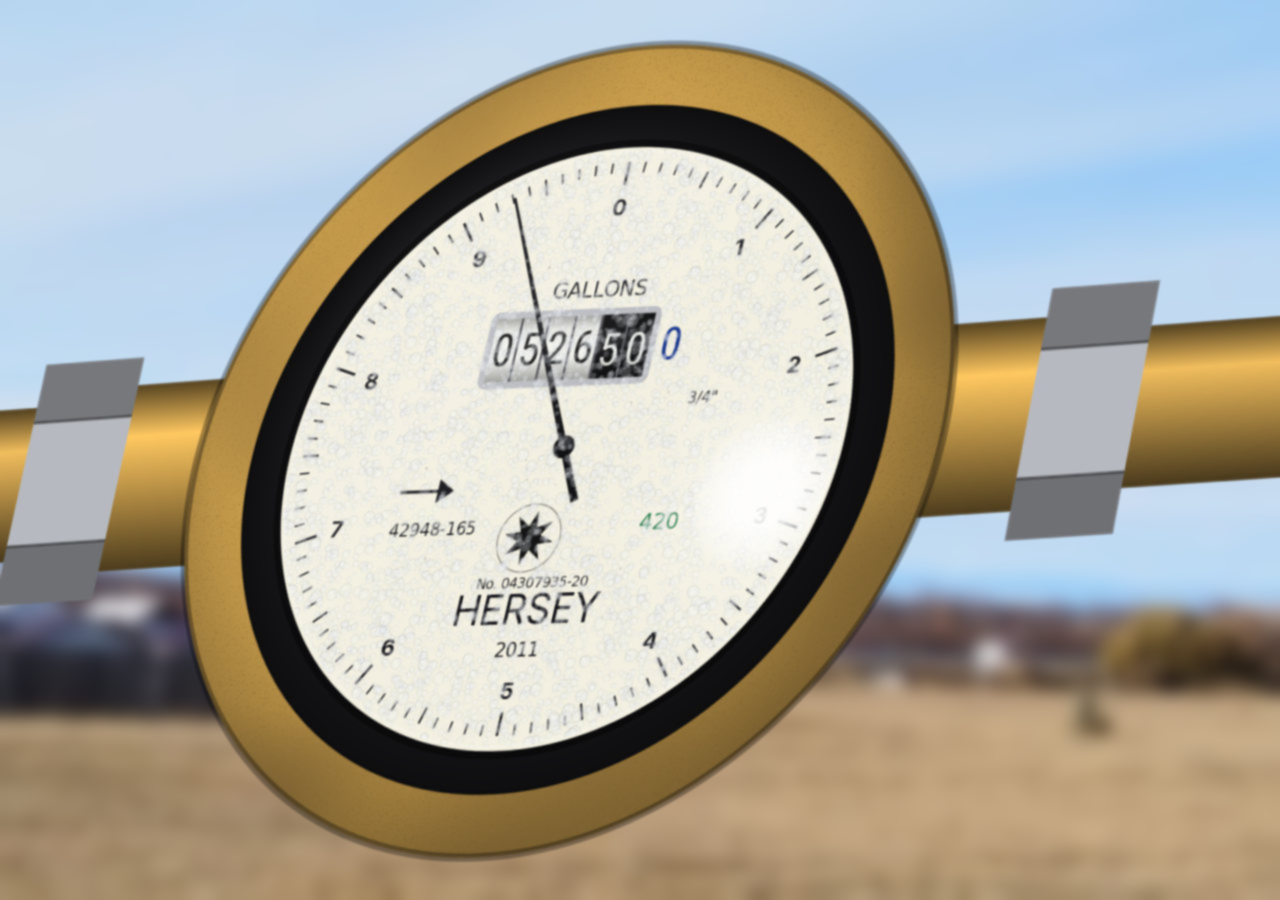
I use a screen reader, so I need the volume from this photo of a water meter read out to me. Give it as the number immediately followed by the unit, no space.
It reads 526499.3gal
